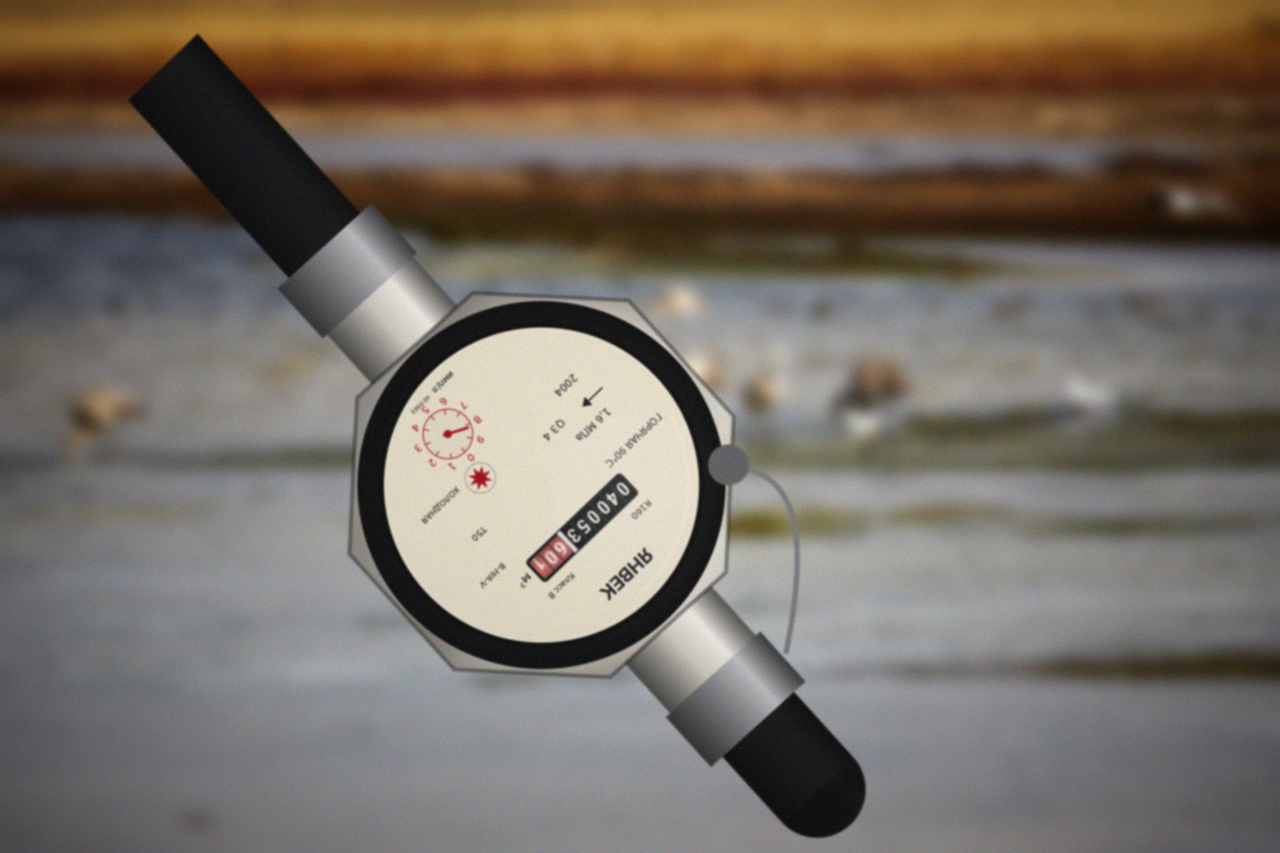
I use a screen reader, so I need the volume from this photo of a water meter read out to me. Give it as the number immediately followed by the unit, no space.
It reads 40053.6008m³
